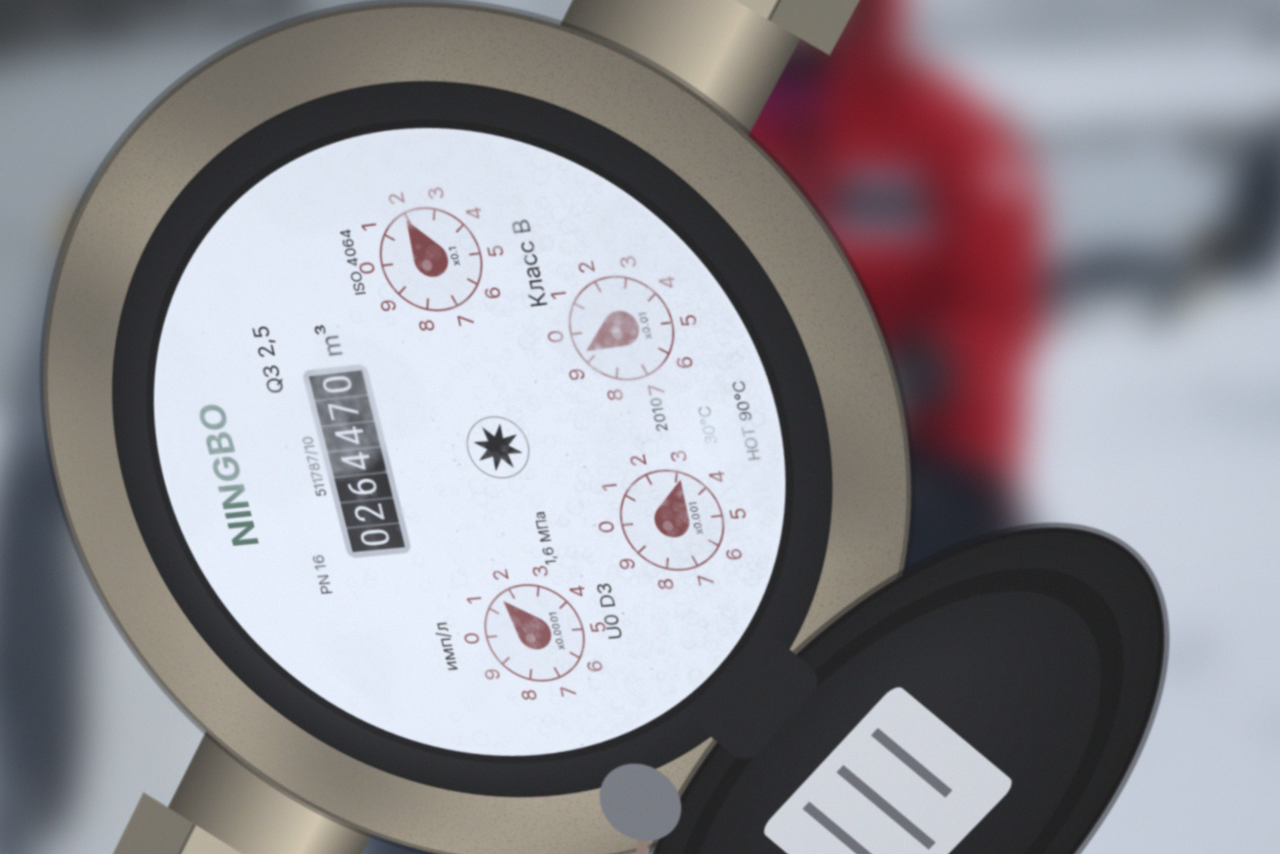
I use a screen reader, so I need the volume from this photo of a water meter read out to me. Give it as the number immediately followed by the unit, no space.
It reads 264470.1931m³
